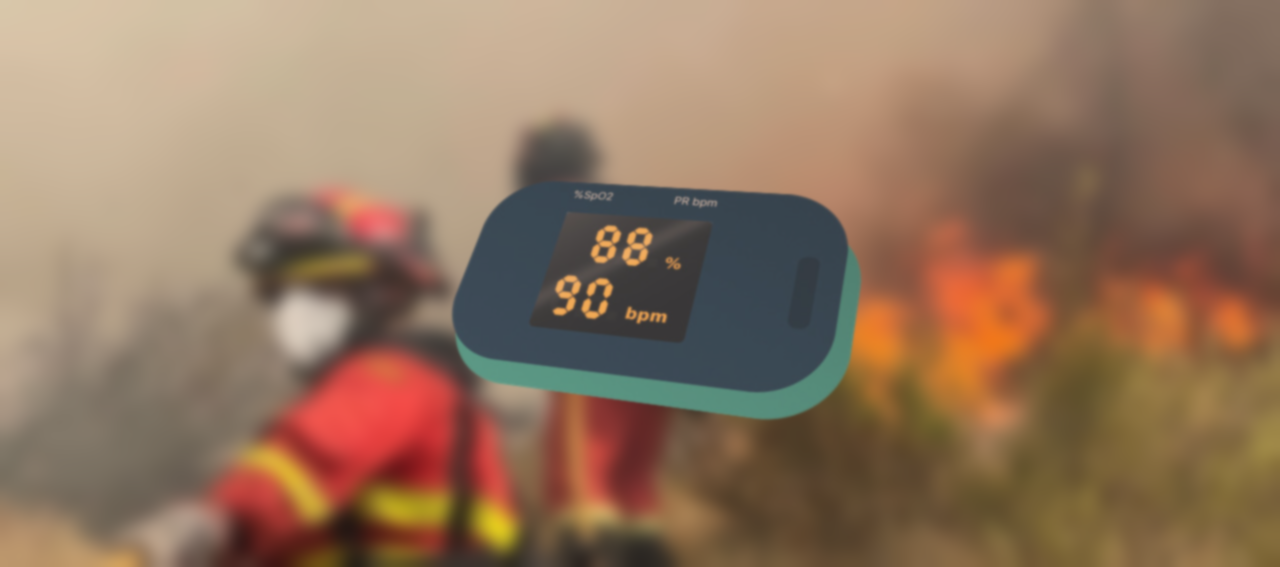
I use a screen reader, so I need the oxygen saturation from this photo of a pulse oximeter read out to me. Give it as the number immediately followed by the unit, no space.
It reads 88%
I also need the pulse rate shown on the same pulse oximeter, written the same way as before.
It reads 90bpm
